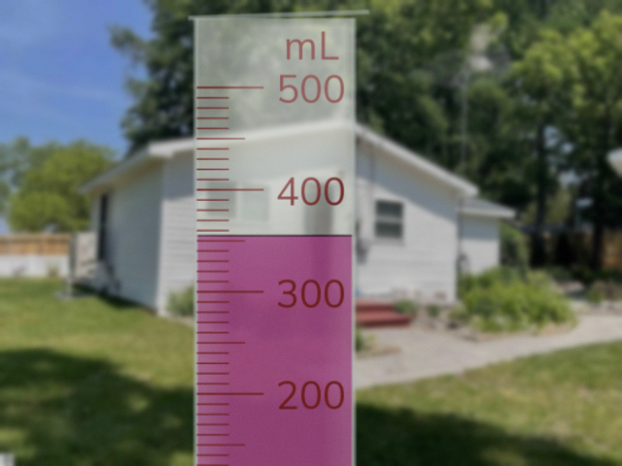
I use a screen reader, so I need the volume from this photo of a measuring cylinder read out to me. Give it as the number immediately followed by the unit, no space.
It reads 355mL
